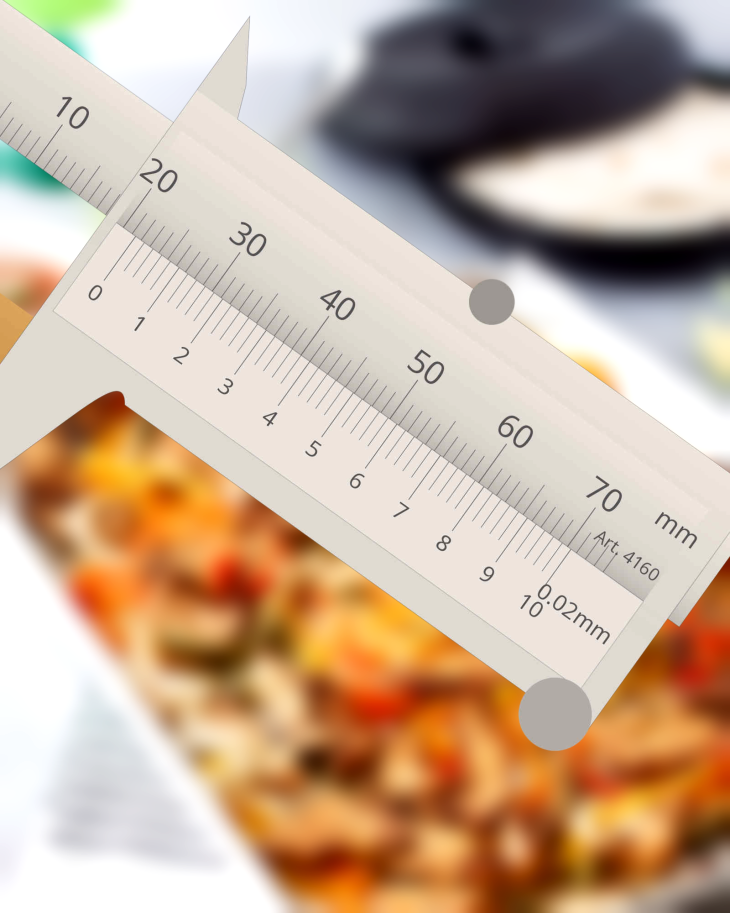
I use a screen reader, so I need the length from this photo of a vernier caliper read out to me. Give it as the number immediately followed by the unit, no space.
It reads 21.4mm
